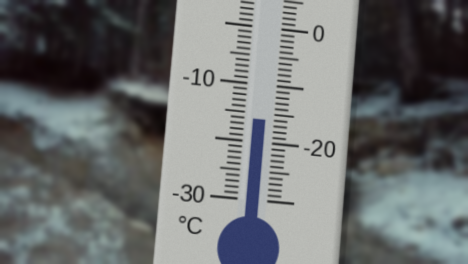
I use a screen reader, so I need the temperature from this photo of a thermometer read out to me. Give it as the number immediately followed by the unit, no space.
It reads -16°C
